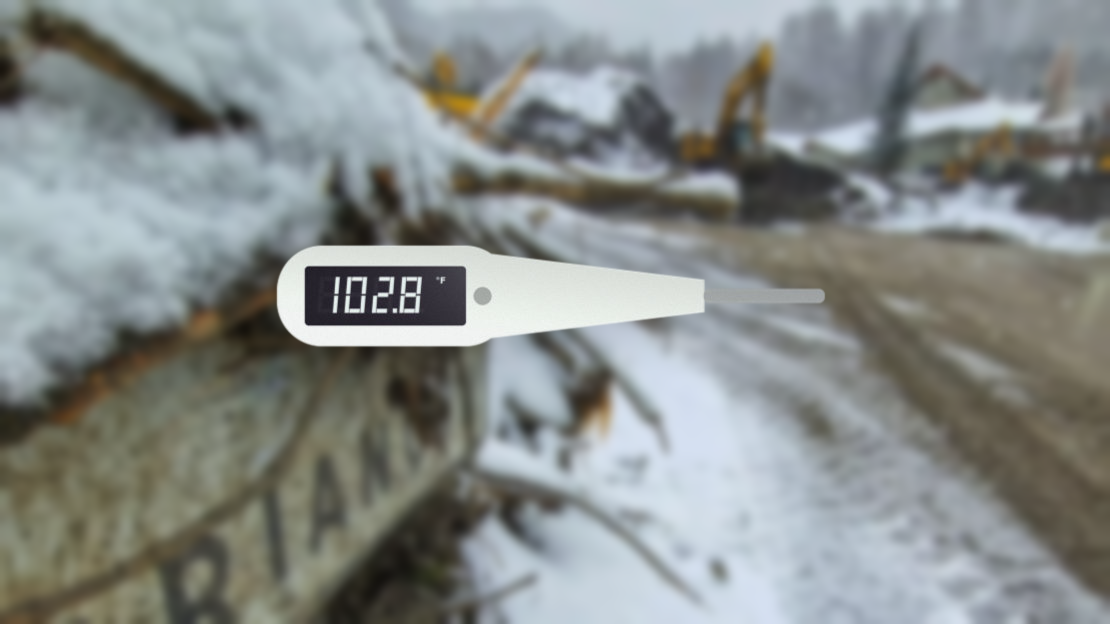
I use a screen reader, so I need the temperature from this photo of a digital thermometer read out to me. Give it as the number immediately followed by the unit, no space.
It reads 102.8°F
